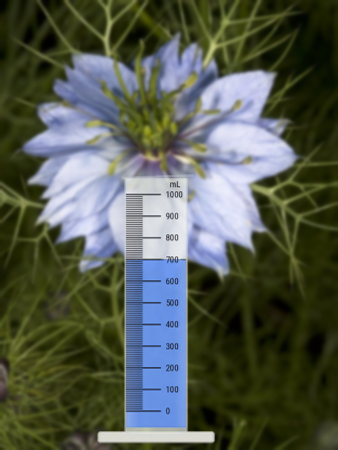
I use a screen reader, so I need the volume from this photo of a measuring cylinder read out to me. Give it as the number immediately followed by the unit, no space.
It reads 700mL
